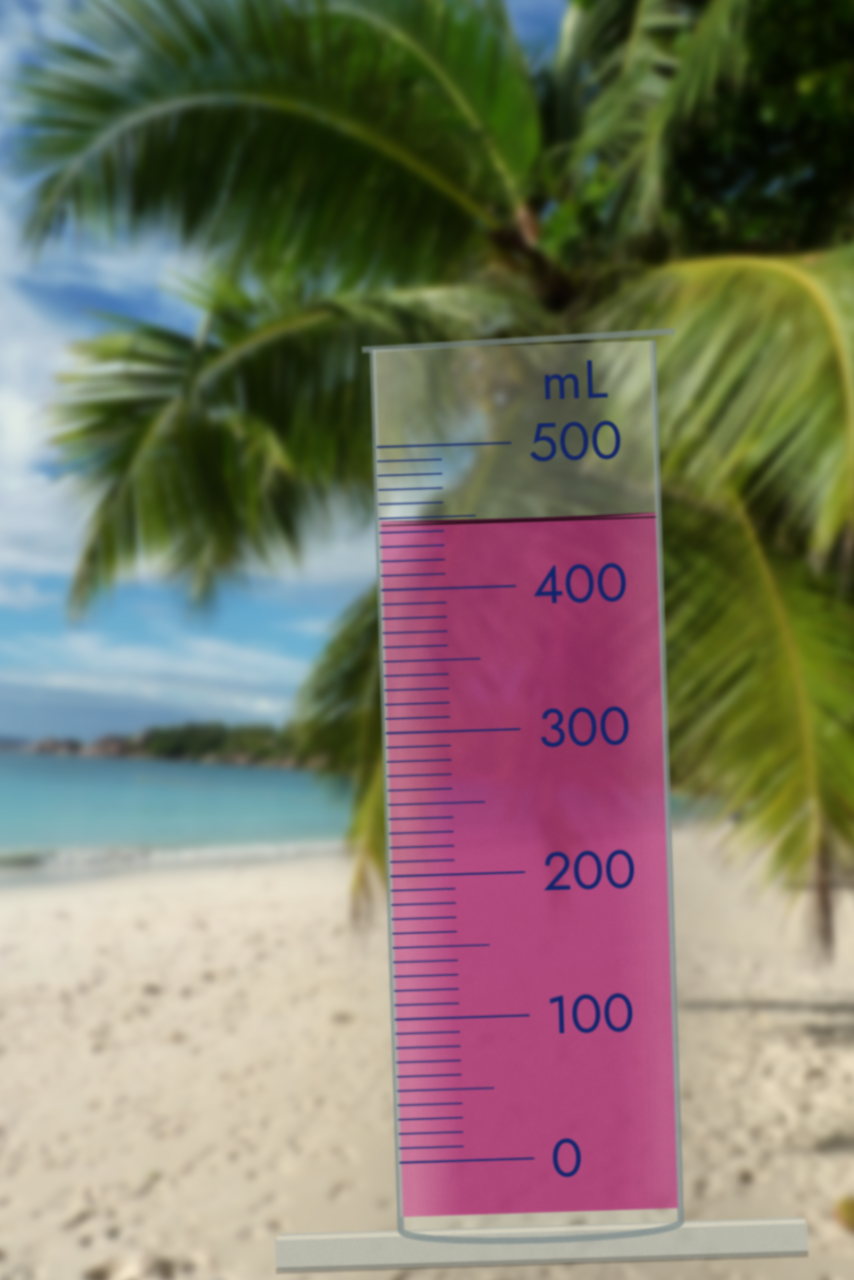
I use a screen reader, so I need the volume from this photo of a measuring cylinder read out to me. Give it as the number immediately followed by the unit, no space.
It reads 445mL
